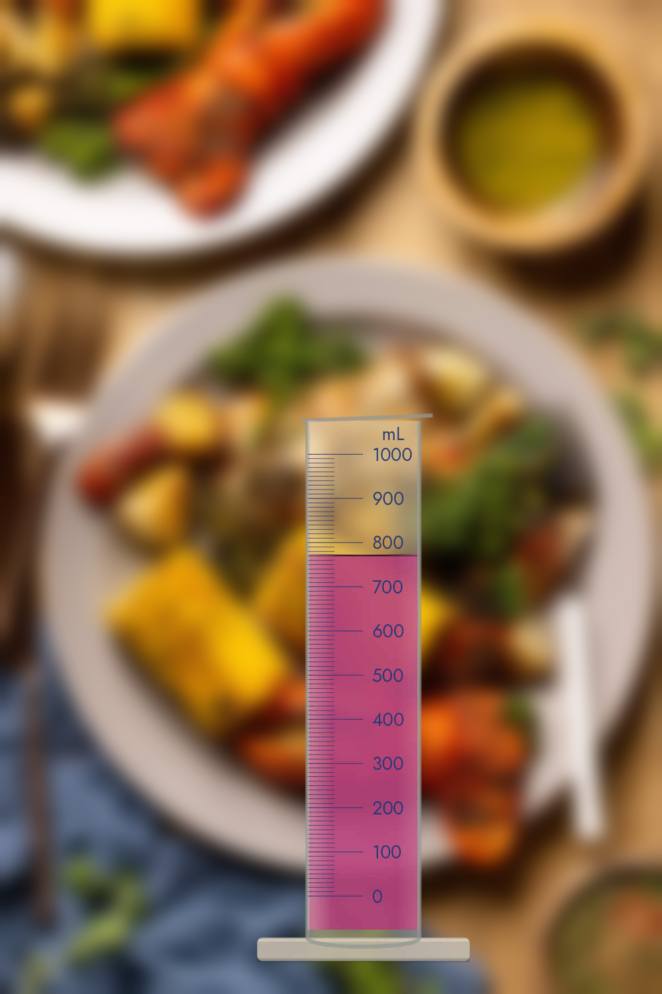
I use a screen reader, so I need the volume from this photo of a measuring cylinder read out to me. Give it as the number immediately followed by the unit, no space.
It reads 770mL
